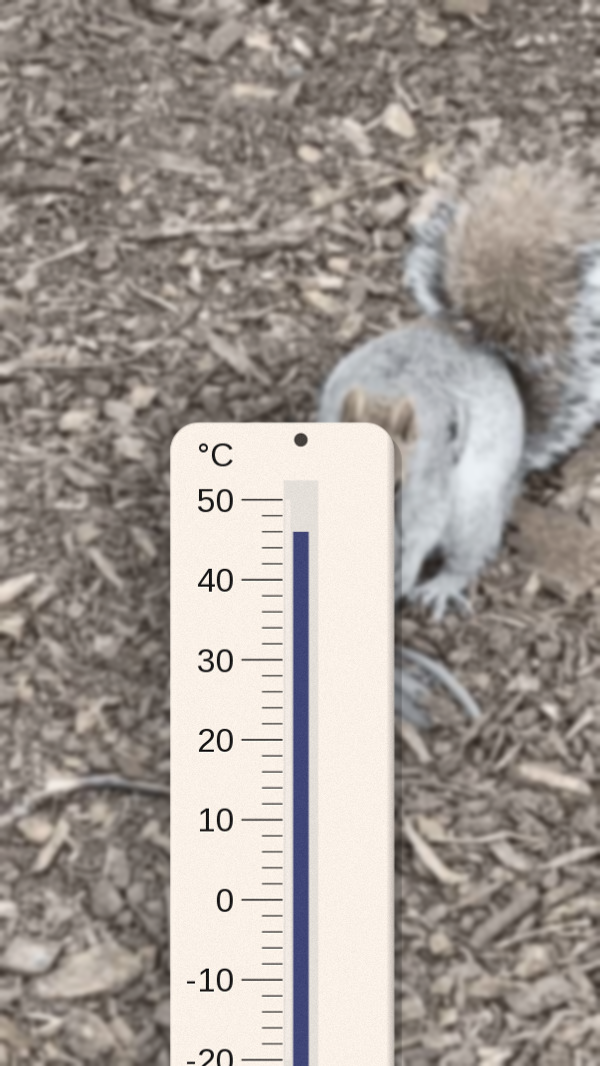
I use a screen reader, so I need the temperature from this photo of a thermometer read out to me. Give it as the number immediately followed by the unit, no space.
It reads 46°C
